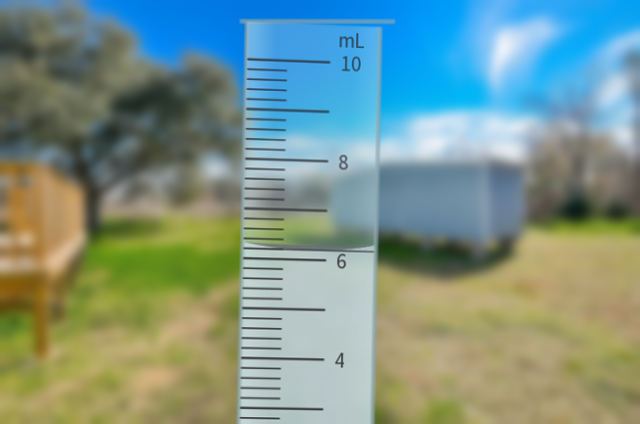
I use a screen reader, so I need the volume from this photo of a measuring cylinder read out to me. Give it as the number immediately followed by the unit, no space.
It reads 6.2mL
